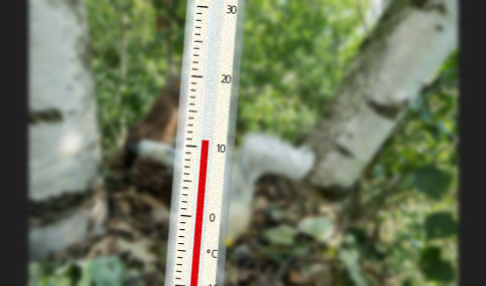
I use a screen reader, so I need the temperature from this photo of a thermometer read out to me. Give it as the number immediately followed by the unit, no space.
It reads 11°C
